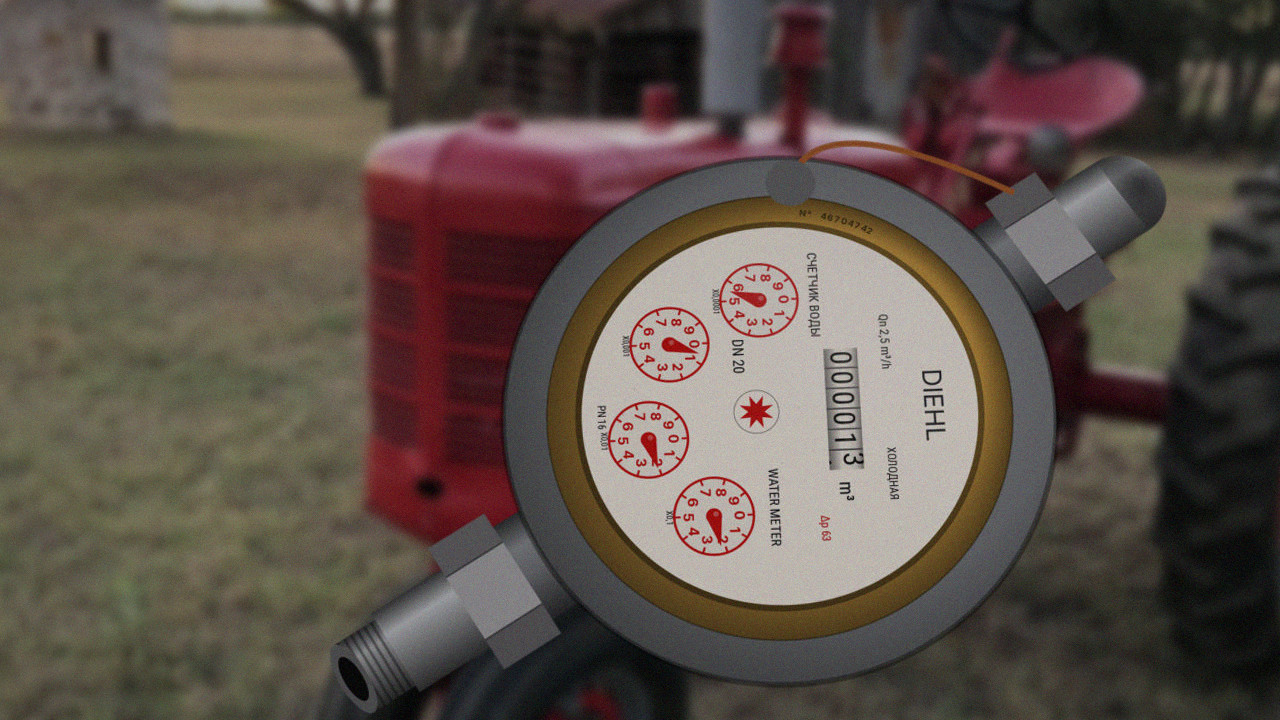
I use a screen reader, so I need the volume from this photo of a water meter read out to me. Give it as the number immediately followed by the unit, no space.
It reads 13.2205m³
